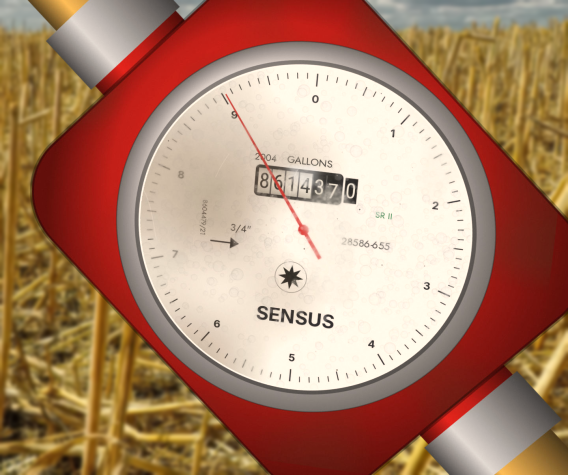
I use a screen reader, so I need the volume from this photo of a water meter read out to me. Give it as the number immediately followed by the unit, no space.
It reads 8614369.0gal
